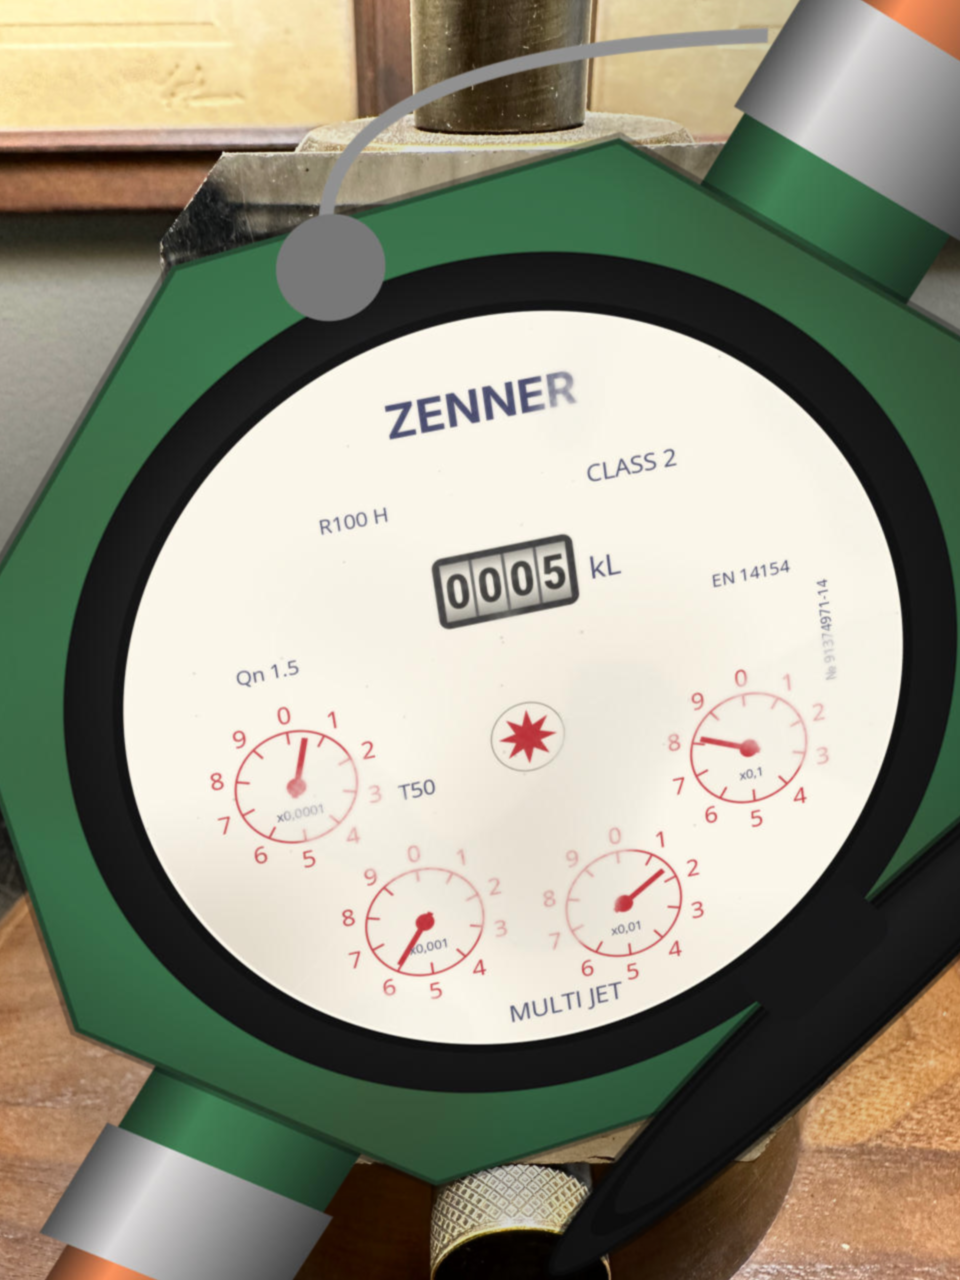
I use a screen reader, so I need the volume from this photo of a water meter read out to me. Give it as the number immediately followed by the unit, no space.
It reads 5.8160kL
